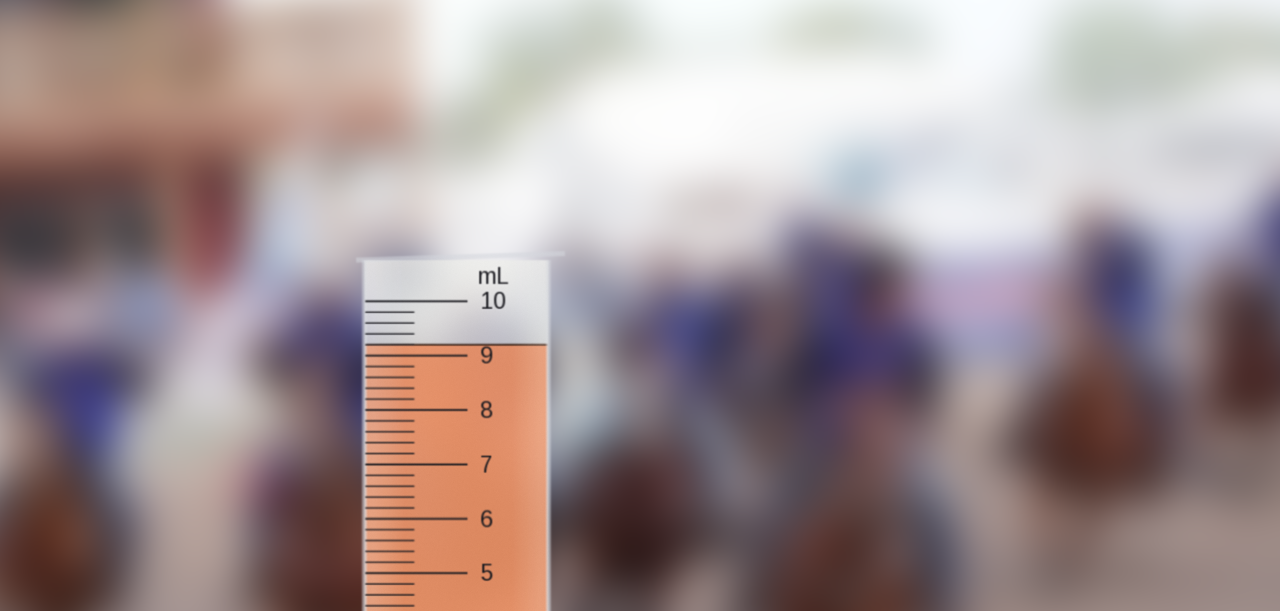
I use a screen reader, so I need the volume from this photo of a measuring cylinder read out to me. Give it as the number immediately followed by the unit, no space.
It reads 9.2mL
